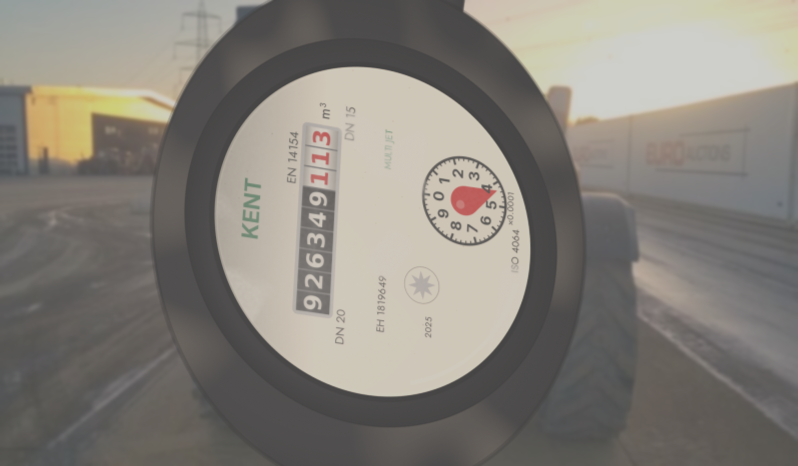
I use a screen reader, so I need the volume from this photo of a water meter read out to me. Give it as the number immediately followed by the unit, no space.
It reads 926349.1134m³
